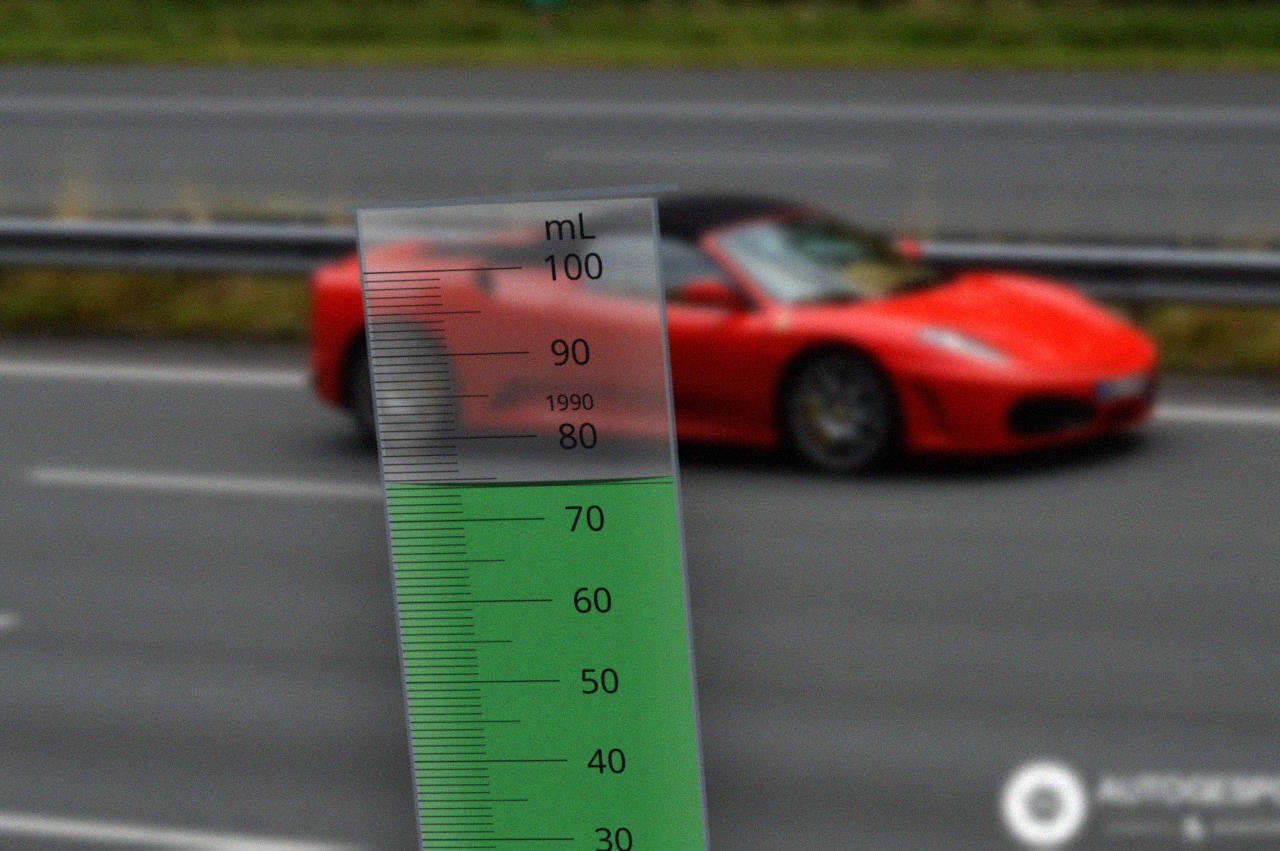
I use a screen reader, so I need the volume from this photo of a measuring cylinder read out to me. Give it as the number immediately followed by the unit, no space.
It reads 74mL
